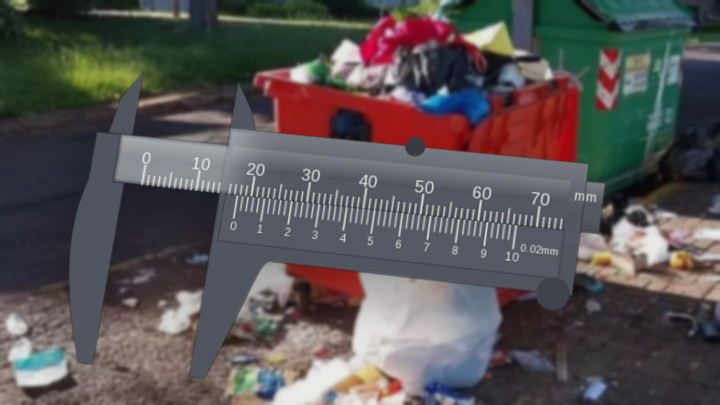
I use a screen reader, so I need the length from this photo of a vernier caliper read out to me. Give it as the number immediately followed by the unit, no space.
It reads 17.5mm
